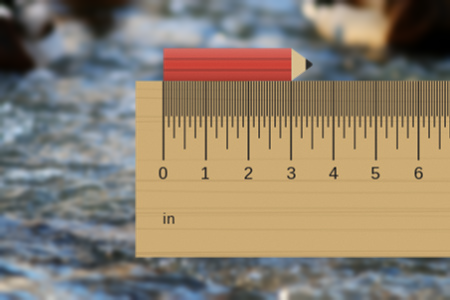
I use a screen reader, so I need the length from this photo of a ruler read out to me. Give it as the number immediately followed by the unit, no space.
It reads 3.5in
